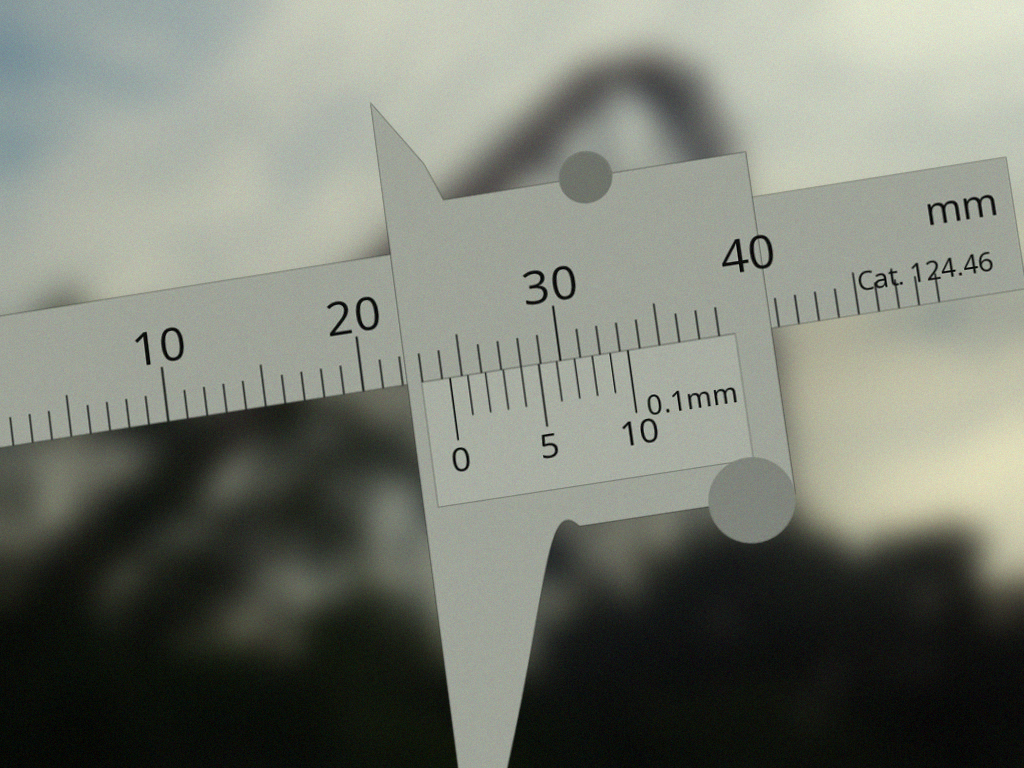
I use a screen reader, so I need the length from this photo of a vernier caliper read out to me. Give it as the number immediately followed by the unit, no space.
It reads 24.4mm
